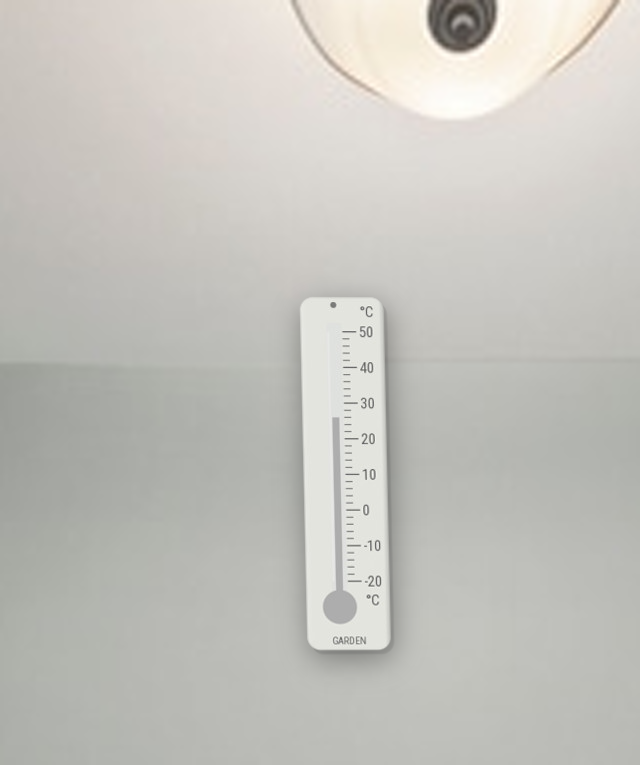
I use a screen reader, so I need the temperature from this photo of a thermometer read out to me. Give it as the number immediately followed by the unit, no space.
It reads 26°C
